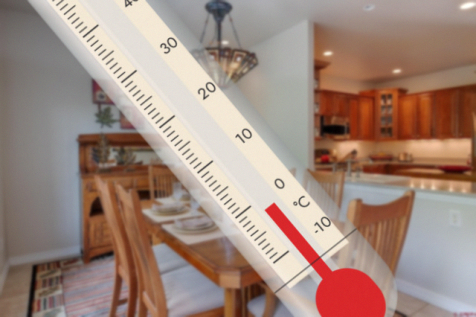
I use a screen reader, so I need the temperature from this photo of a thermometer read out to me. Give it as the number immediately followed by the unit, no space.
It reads -2°C
